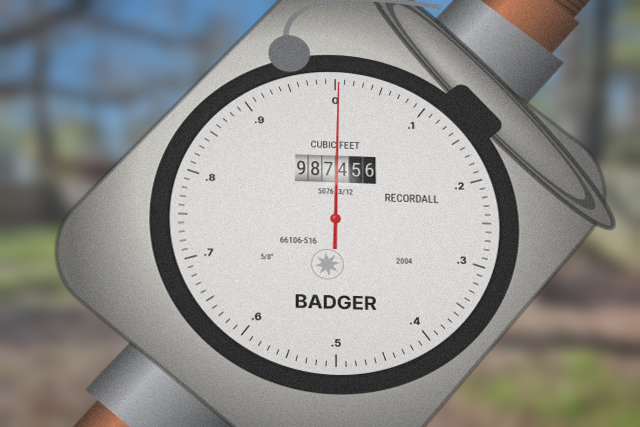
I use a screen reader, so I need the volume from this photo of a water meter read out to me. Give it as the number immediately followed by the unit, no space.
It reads 987456.00ft³
